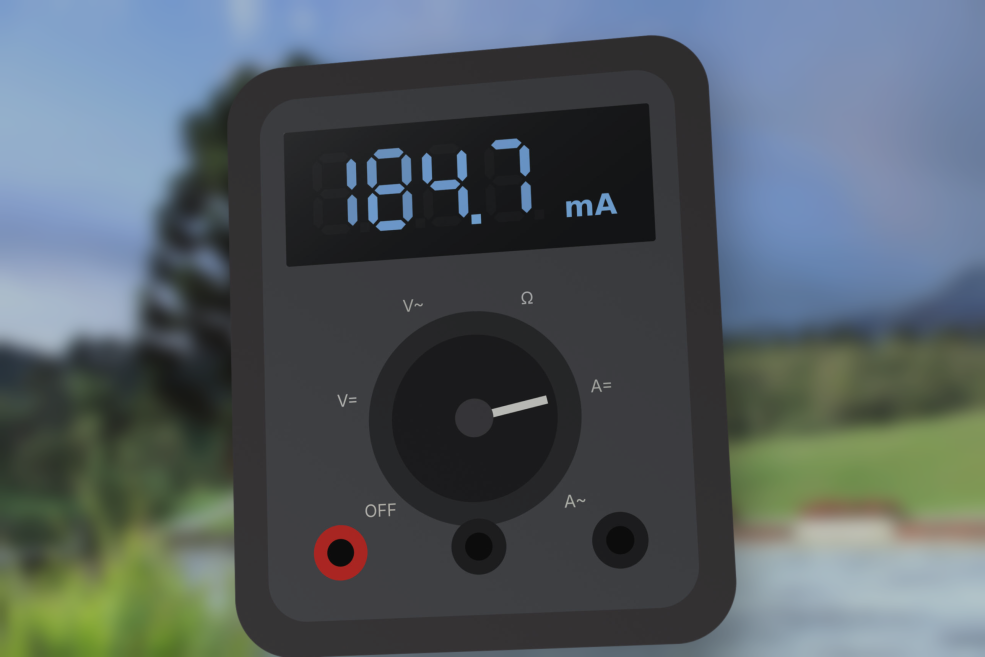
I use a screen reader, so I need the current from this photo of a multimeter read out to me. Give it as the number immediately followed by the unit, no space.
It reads 184.7mA
